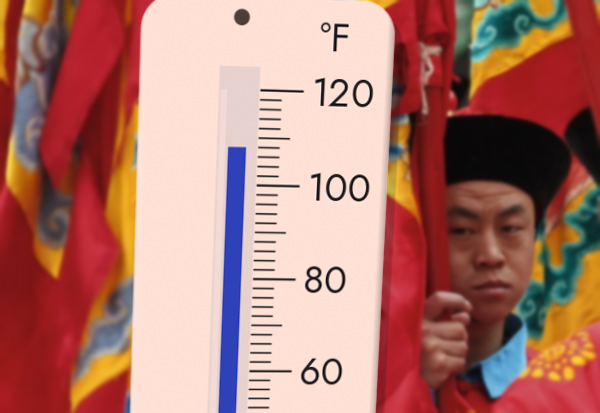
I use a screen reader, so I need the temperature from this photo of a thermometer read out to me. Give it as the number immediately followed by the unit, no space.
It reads 108°F
